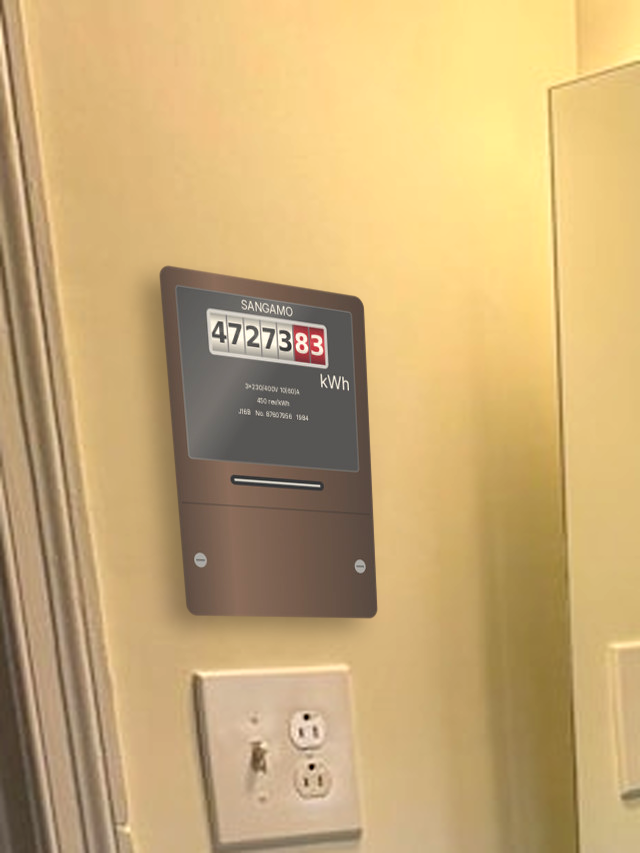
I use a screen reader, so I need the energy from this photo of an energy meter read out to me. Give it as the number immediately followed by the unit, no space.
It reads 47273.83kWh
